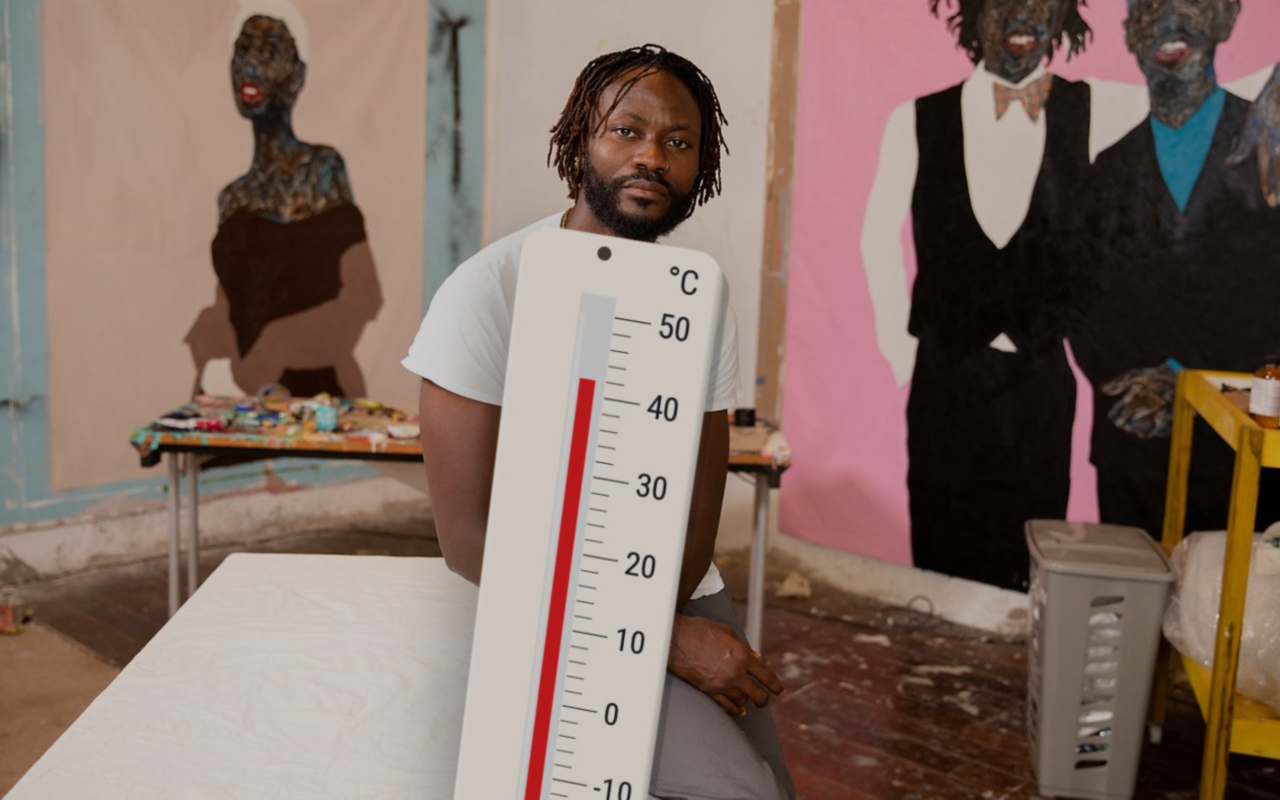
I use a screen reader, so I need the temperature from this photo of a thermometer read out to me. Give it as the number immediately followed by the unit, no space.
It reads 42°C
